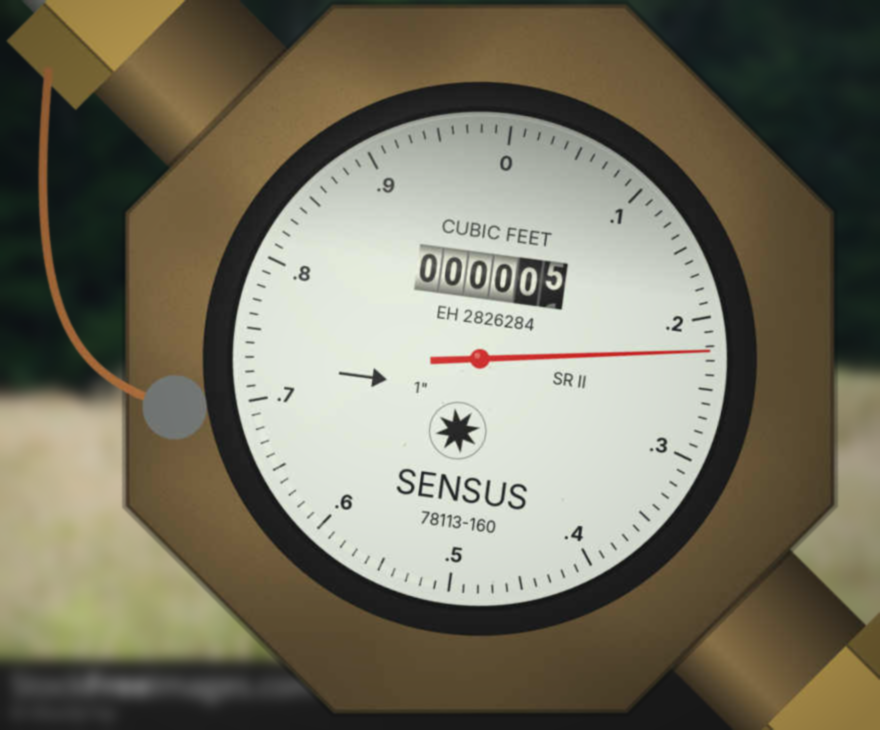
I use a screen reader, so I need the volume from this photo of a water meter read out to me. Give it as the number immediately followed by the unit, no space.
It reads 5.22ft³
